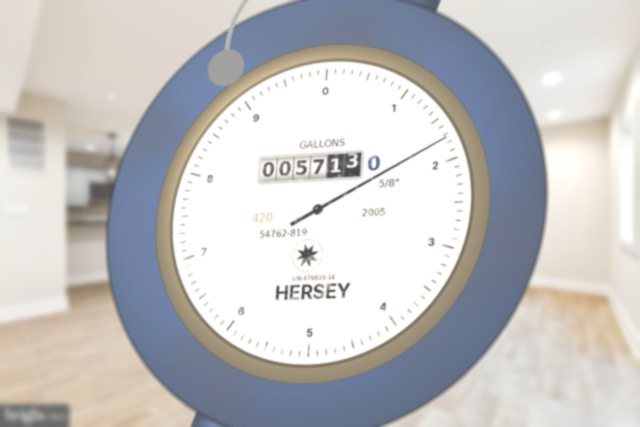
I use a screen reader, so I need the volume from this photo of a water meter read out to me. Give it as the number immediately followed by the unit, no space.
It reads 57131.7gal
